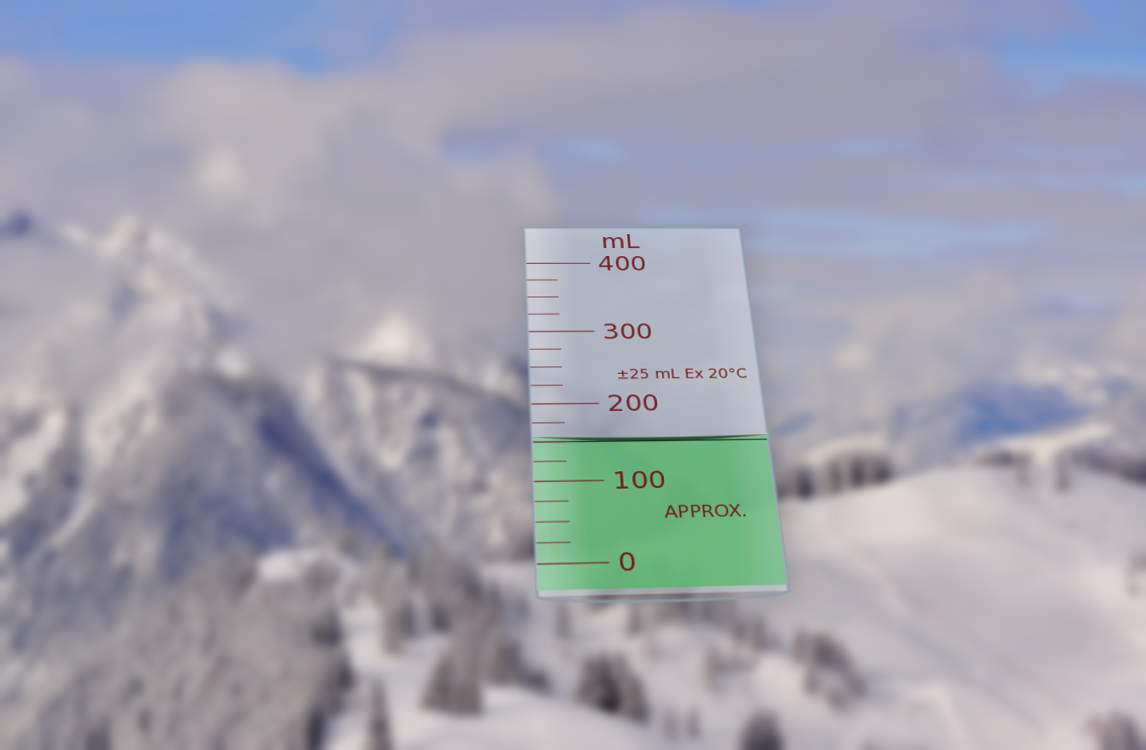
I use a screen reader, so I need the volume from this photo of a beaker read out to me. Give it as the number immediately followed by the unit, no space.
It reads 150mL
